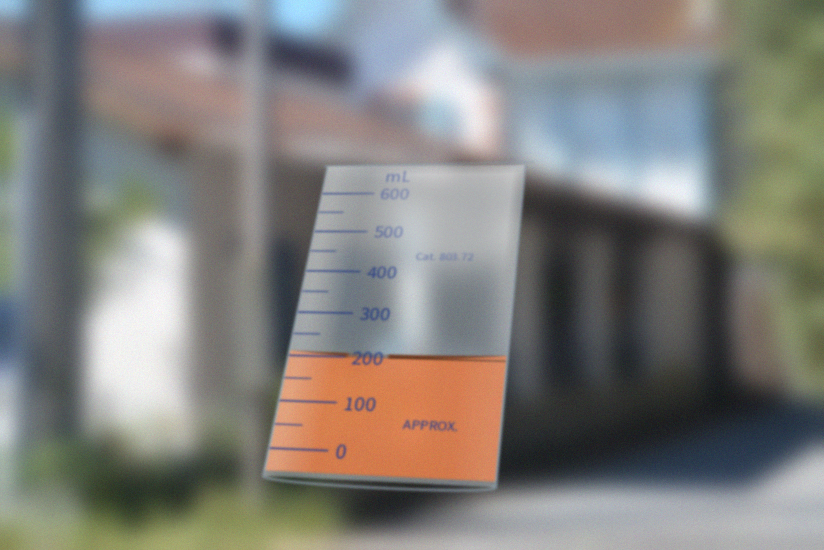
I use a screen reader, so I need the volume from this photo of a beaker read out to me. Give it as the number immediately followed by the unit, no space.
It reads 200mL
